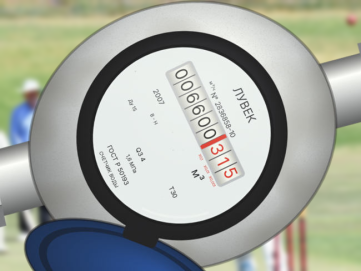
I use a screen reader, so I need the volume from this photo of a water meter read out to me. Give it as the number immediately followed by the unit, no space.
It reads 6600.315m³
